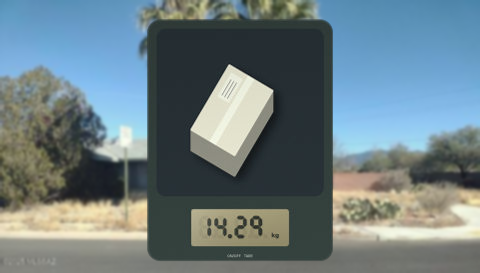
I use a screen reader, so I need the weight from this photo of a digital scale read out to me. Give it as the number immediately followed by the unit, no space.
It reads 14.29kg
